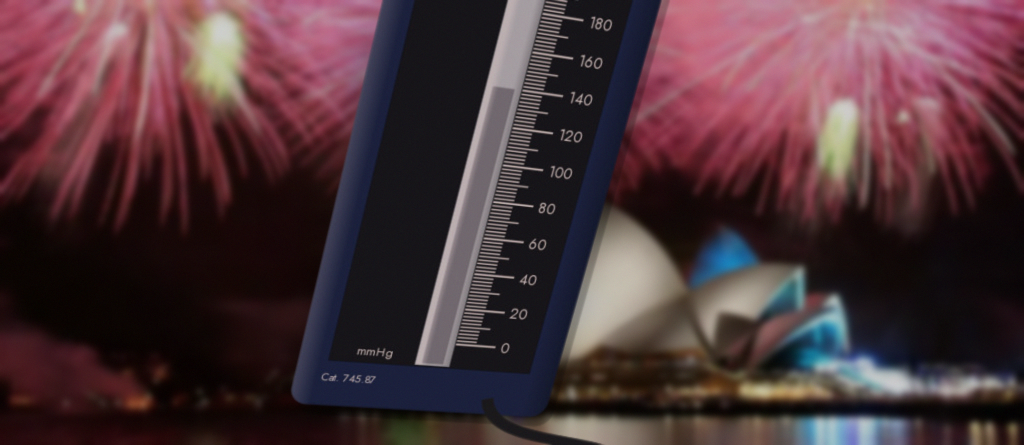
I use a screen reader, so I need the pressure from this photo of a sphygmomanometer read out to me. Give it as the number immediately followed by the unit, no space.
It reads 140mmHg
